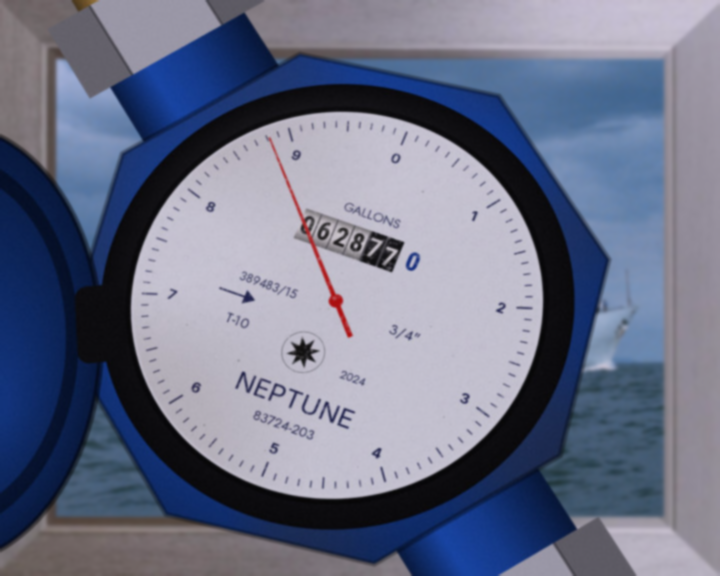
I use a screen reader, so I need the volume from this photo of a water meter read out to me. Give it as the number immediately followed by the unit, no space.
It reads 628768.8gal
